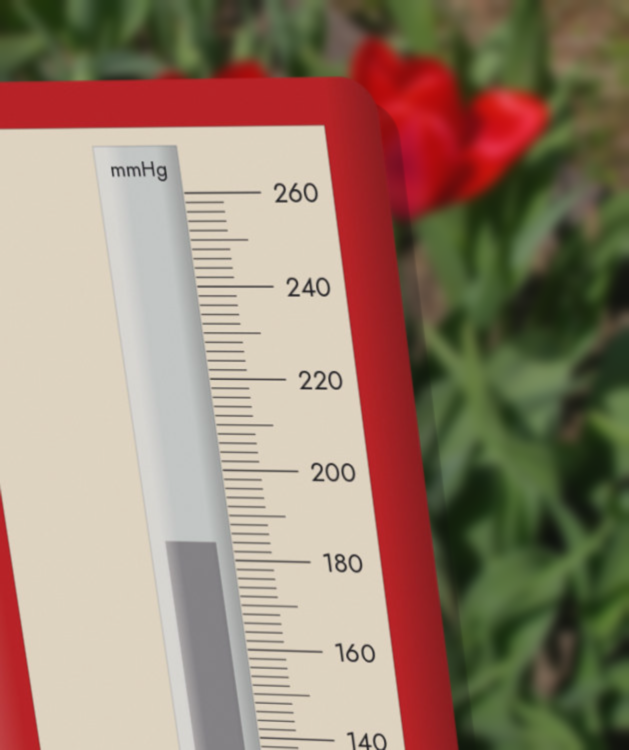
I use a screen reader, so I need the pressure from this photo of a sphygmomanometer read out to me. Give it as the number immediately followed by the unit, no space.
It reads 184mmHg
